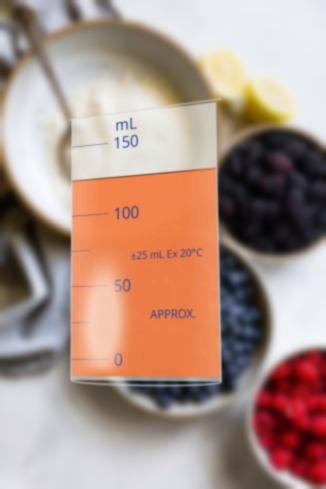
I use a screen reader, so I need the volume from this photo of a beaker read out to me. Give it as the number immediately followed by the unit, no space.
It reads 125mL
